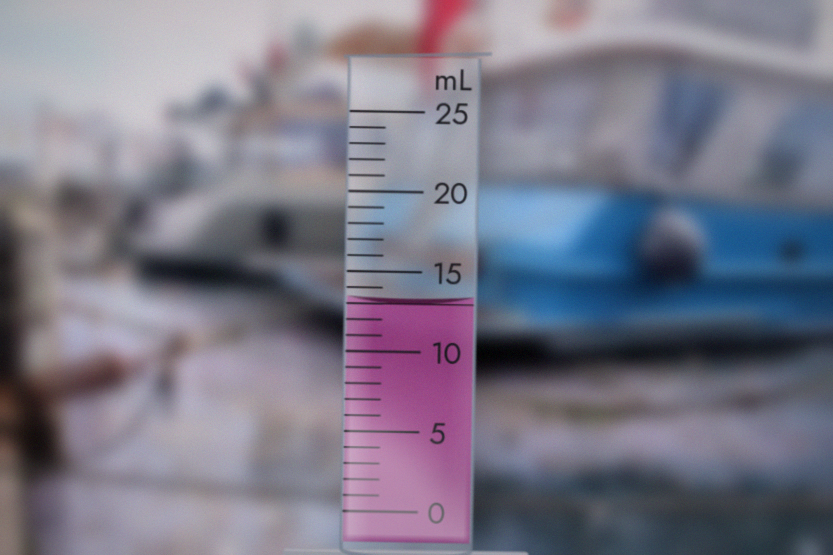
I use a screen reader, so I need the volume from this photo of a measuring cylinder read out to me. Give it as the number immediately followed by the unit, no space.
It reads 13mL
